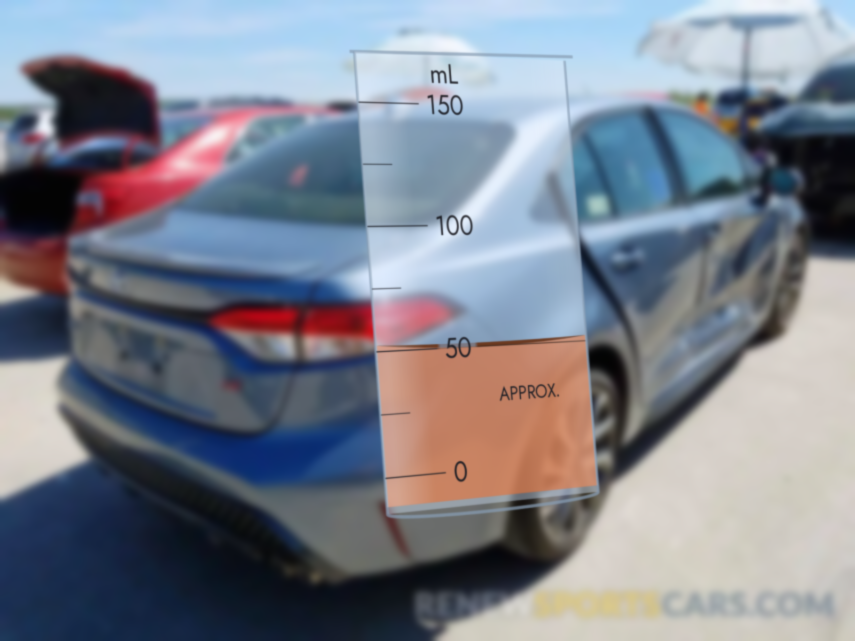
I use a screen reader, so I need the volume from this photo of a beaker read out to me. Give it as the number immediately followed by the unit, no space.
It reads 50mL
